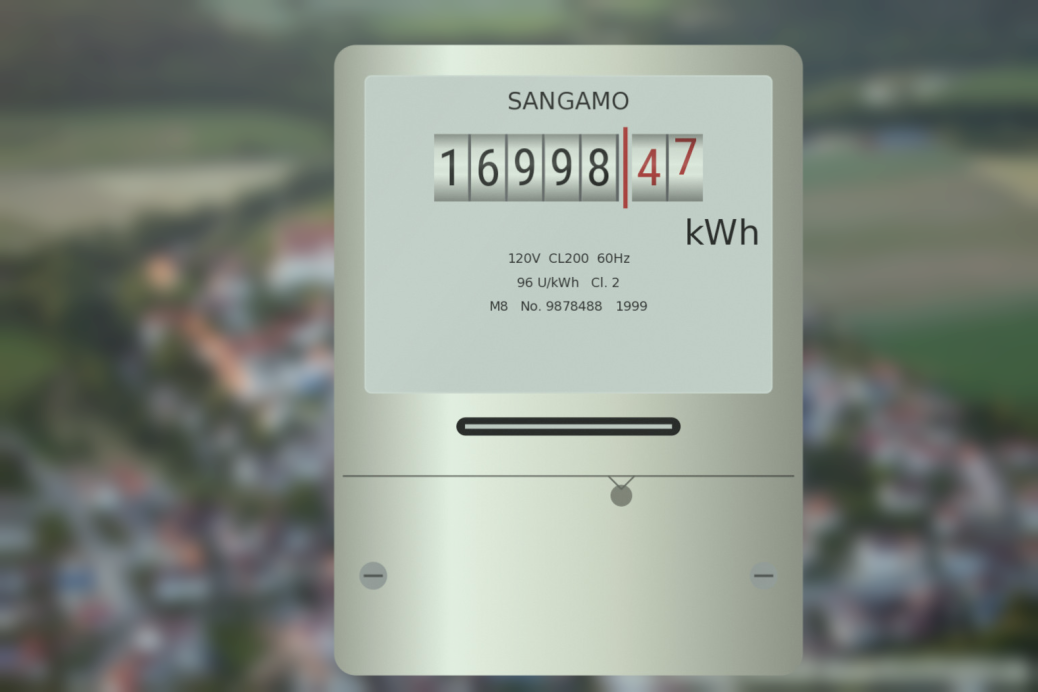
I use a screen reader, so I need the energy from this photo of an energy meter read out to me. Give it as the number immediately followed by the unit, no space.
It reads 16998.47kWh
